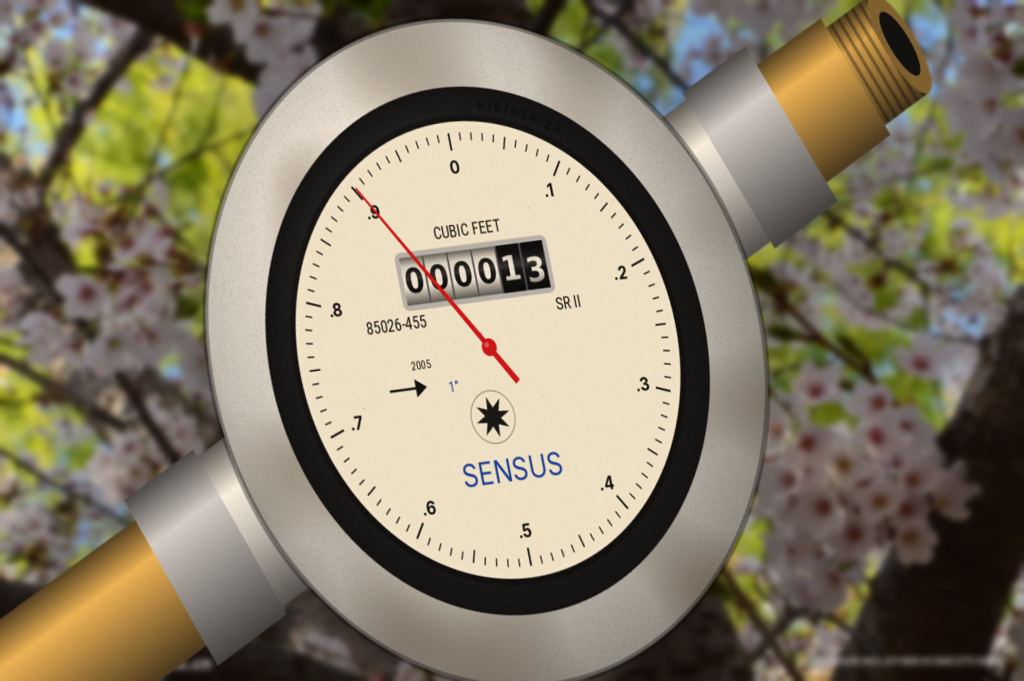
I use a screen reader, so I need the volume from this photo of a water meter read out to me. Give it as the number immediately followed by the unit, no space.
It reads 12.90ft³
